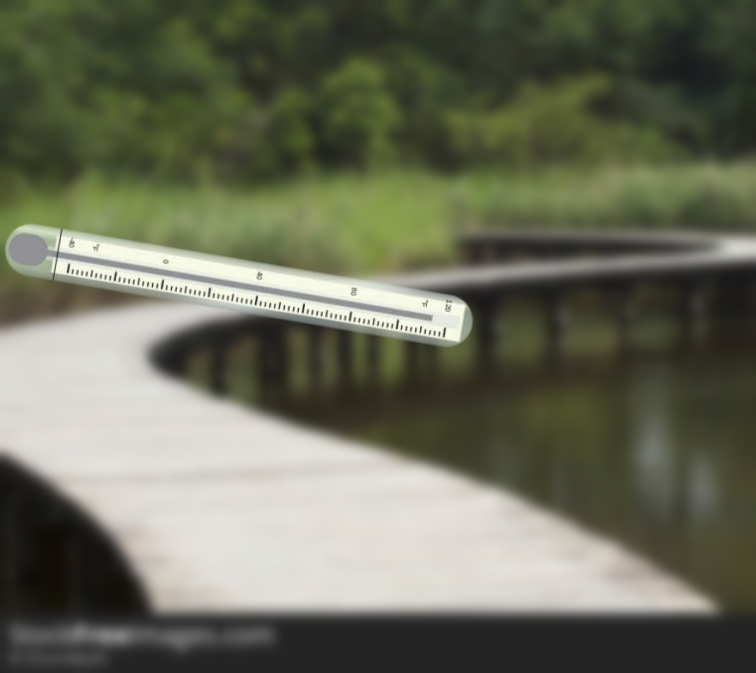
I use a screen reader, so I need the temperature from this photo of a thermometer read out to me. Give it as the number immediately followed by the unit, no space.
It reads 114°F
